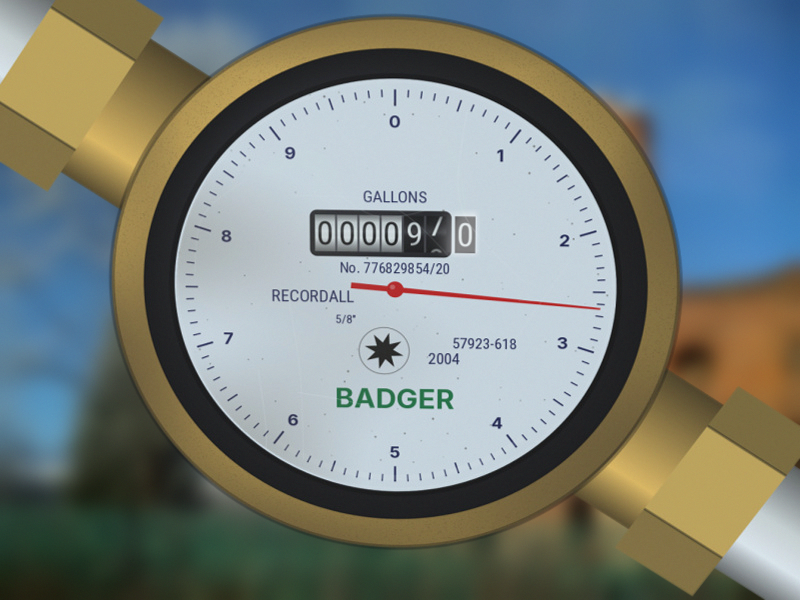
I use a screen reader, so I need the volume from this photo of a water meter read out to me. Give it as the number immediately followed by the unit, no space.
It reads 972.6gal
